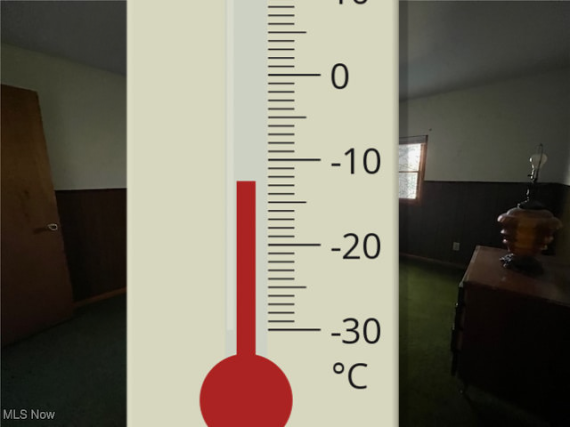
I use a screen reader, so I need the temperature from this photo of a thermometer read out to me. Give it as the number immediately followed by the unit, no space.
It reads -12.5°C
